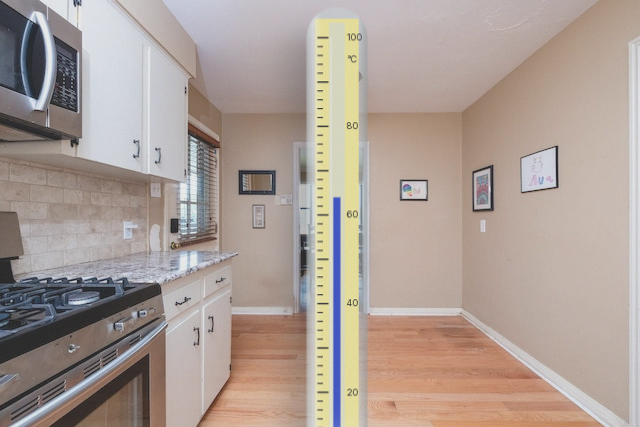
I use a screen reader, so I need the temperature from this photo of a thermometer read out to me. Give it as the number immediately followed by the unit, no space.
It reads 64°C
